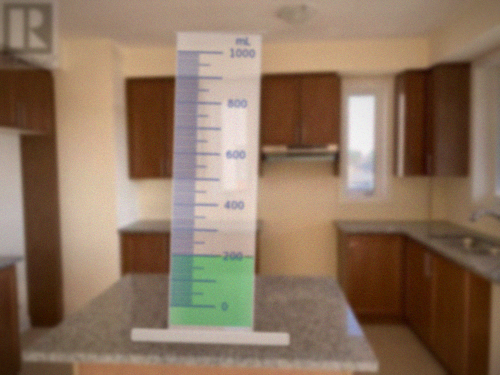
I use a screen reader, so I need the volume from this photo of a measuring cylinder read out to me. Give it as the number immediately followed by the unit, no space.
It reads 200mL
